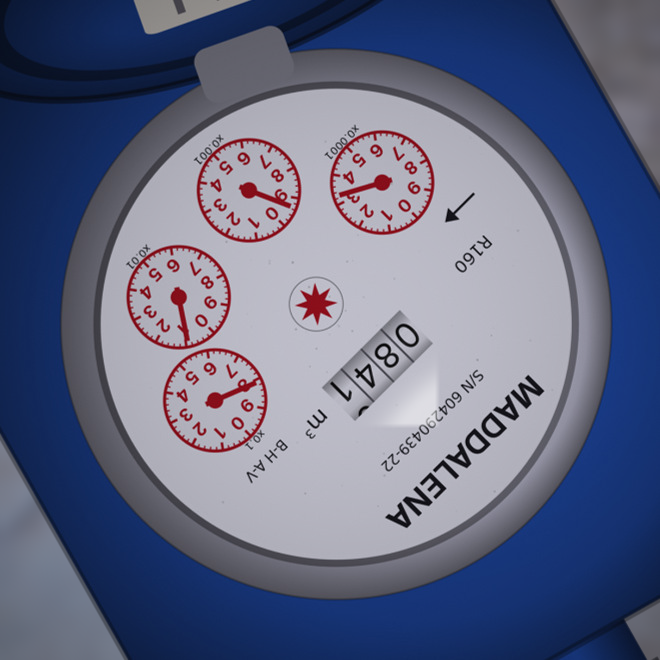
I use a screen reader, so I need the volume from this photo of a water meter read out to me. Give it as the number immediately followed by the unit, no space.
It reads 840.8093m³
